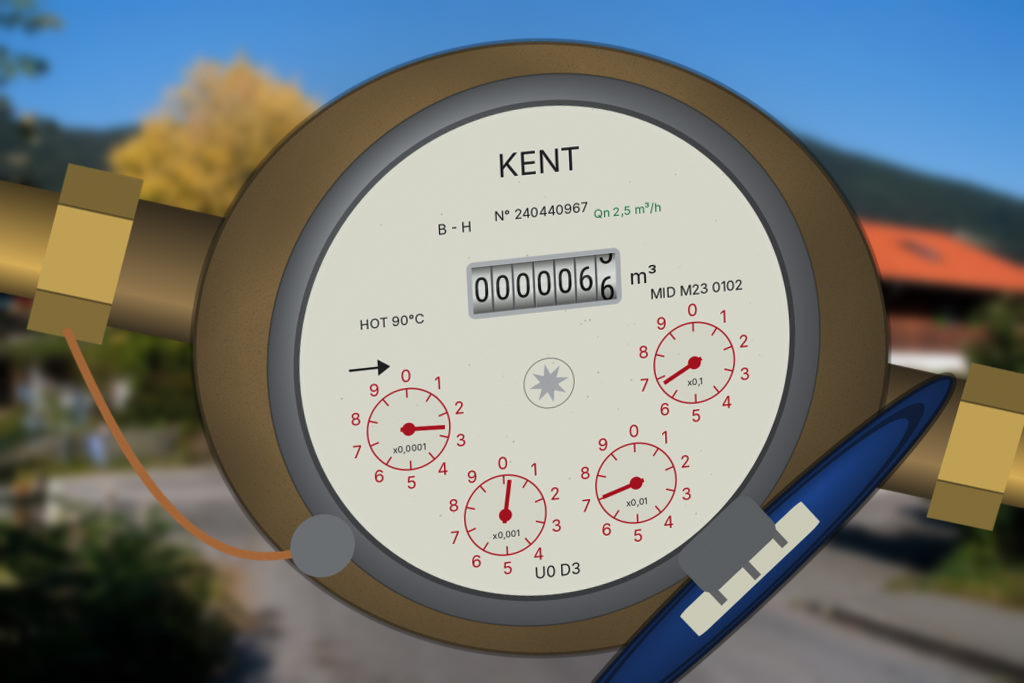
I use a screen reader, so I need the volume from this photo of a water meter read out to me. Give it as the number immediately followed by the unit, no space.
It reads 65.6702m³
